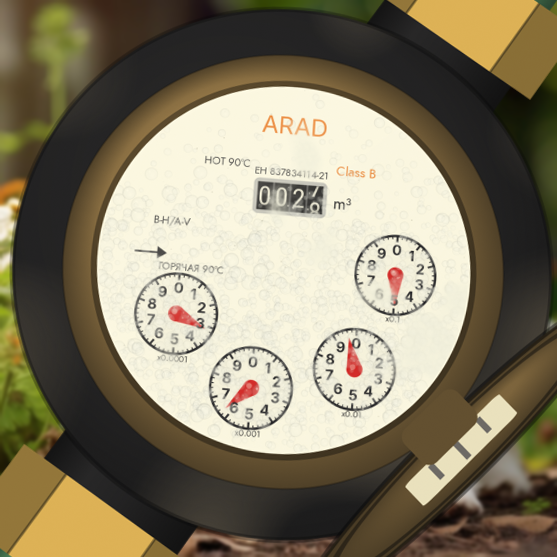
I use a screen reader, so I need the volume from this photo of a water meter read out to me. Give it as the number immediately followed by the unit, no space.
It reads 27.4963m³
